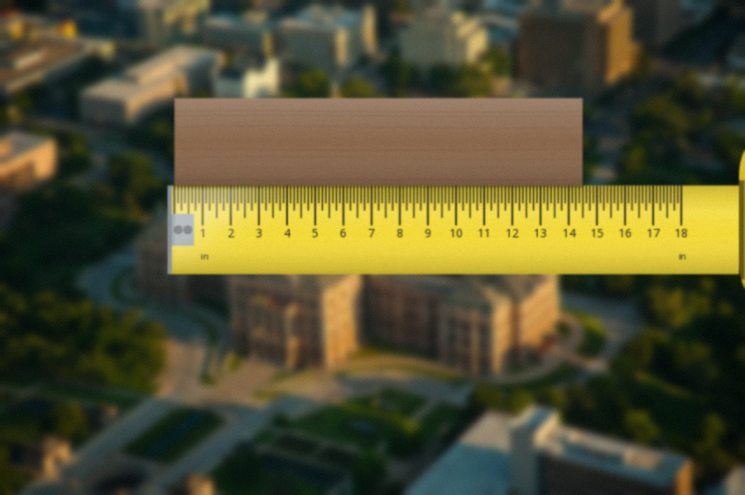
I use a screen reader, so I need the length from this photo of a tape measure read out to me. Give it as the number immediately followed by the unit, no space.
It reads 14.5in
